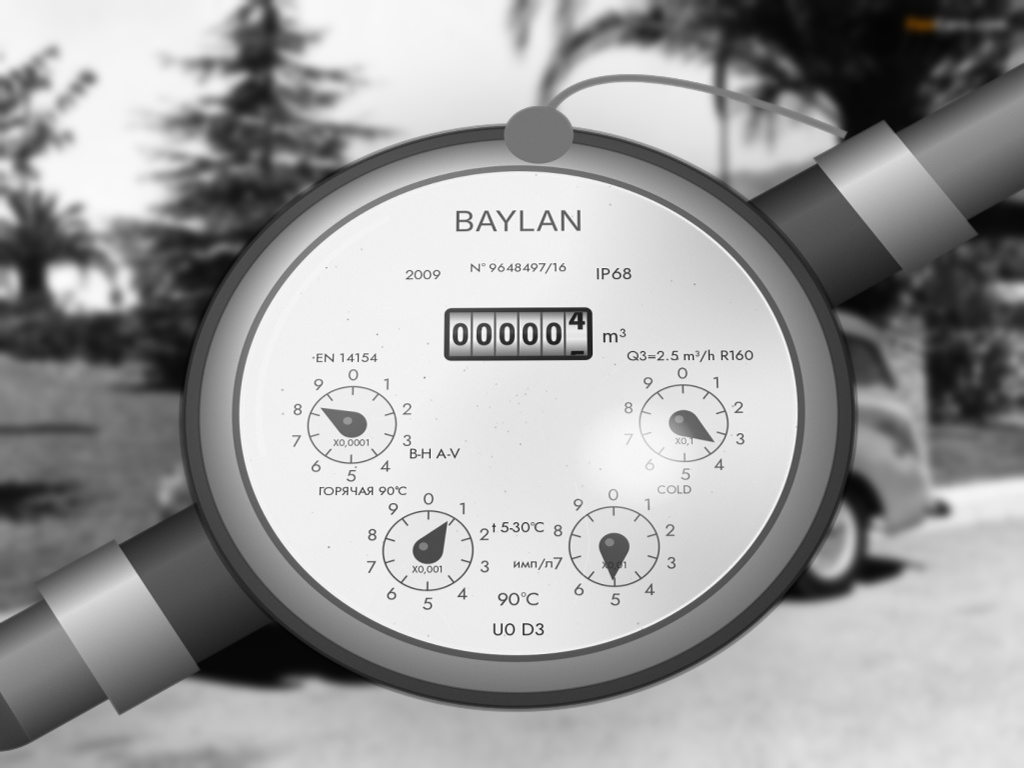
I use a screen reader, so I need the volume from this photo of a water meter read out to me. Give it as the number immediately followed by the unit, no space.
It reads 4.3508m³
